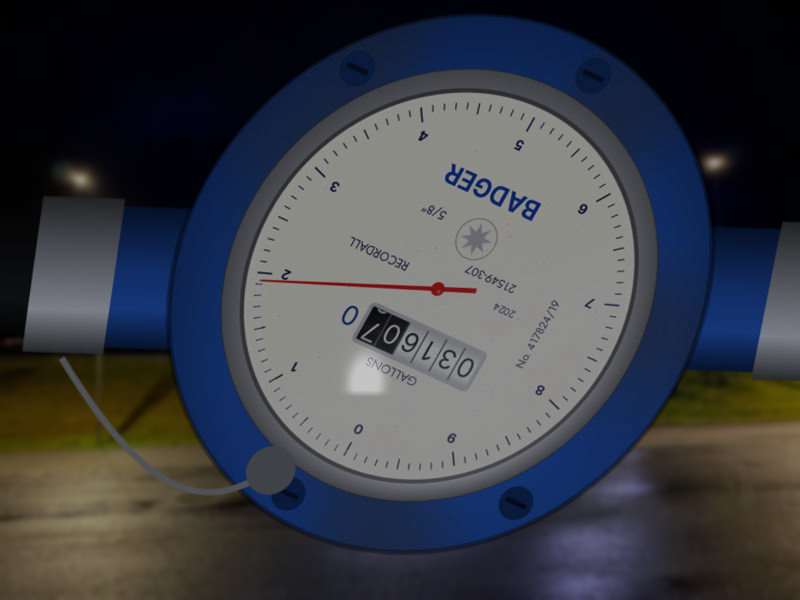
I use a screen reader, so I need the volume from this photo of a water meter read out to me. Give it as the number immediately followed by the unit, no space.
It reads 316071.9gal
